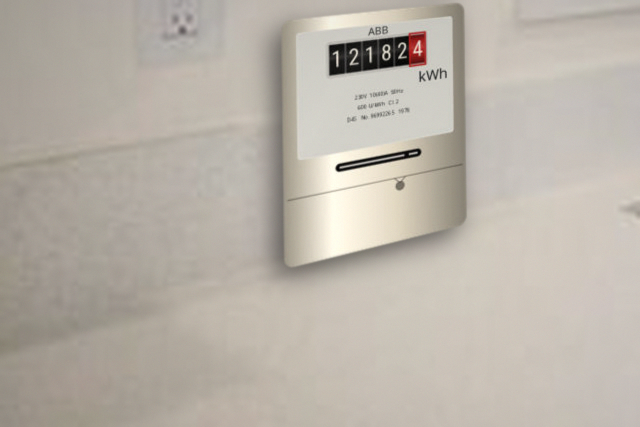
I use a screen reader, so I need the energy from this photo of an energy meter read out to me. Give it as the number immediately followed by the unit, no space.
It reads 12182.4kWh
